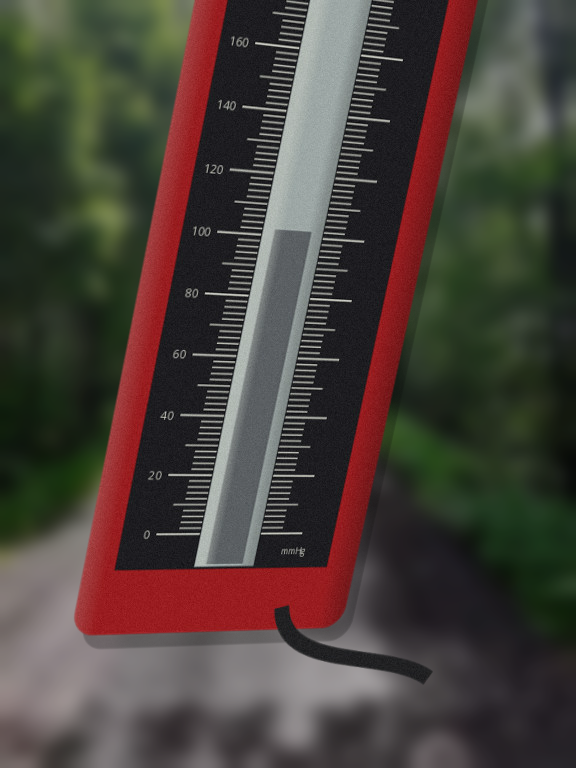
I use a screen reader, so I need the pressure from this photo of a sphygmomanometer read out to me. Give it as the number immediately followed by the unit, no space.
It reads 102mmHg
